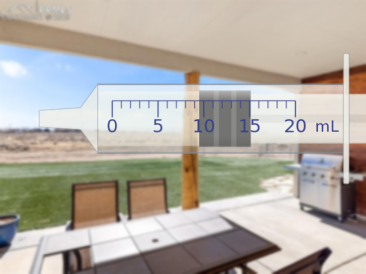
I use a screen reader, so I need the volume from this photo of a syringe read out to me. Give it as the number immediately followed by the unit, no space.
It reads 9.5mL
